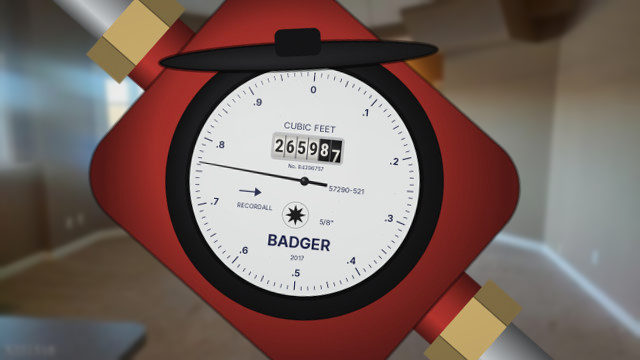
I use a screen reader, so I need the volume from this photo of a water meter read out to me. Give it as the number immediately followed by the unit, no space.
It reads 265986.76ft³
